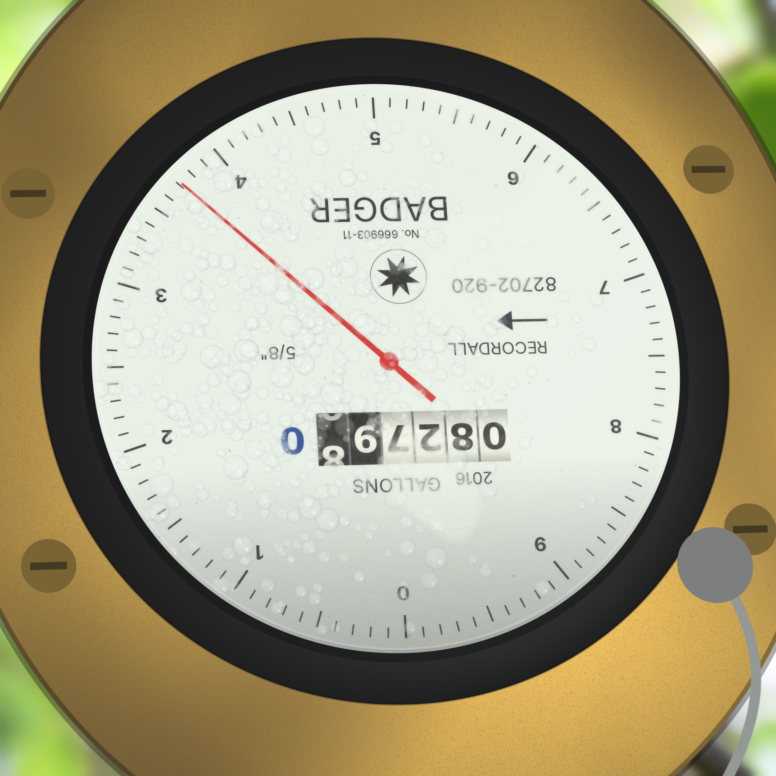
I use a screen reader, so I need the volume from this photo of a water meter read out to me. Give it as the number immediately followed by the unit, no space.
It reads 827983.7gal
